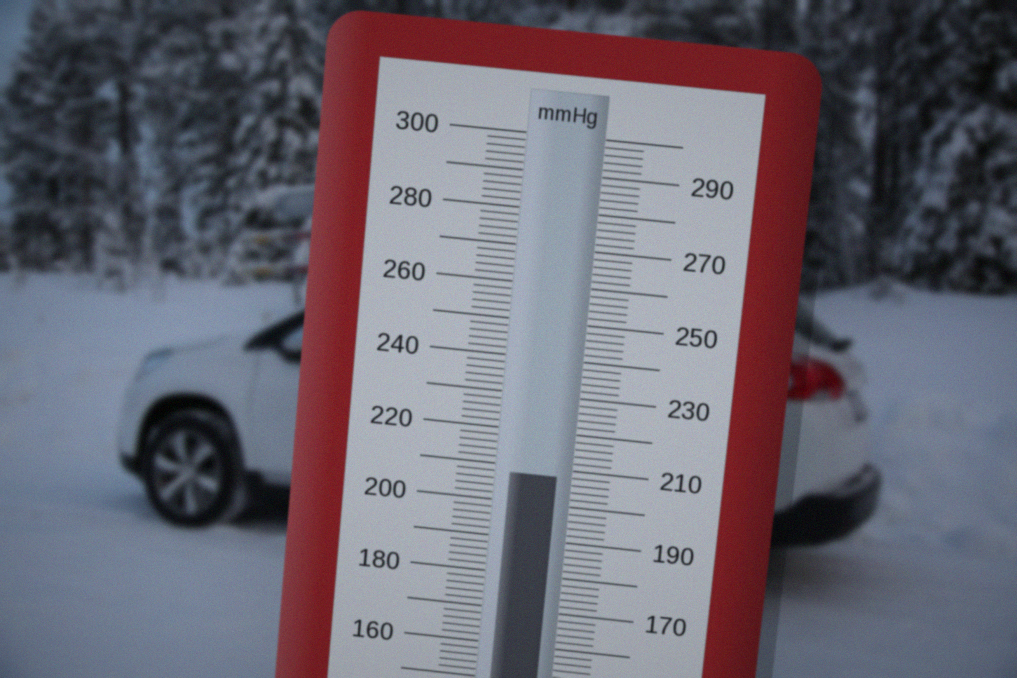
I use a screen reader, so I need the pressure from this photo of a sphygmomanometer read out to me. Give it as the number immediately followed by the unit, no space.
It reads 208mmHg
